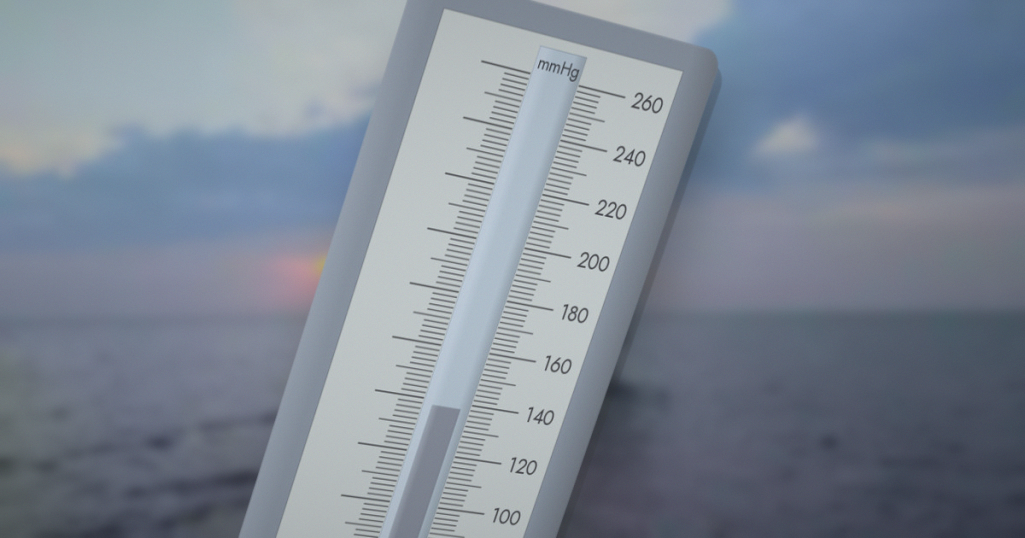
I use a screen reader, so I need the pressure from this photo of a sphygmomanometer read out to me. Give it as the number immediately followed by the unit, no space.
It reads 138mmHg
